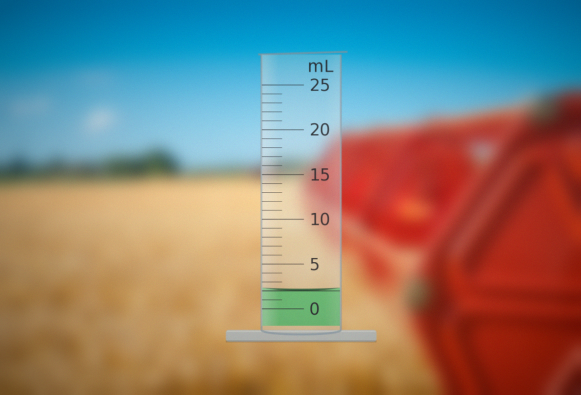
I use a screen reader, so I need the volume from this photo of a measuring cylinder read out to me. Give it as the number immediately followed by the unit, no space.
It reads 2mL
